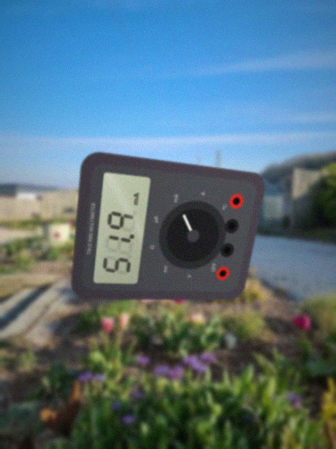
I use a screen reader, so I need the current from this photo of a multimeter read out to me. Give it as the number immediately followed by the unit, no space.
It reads 51.9mA
